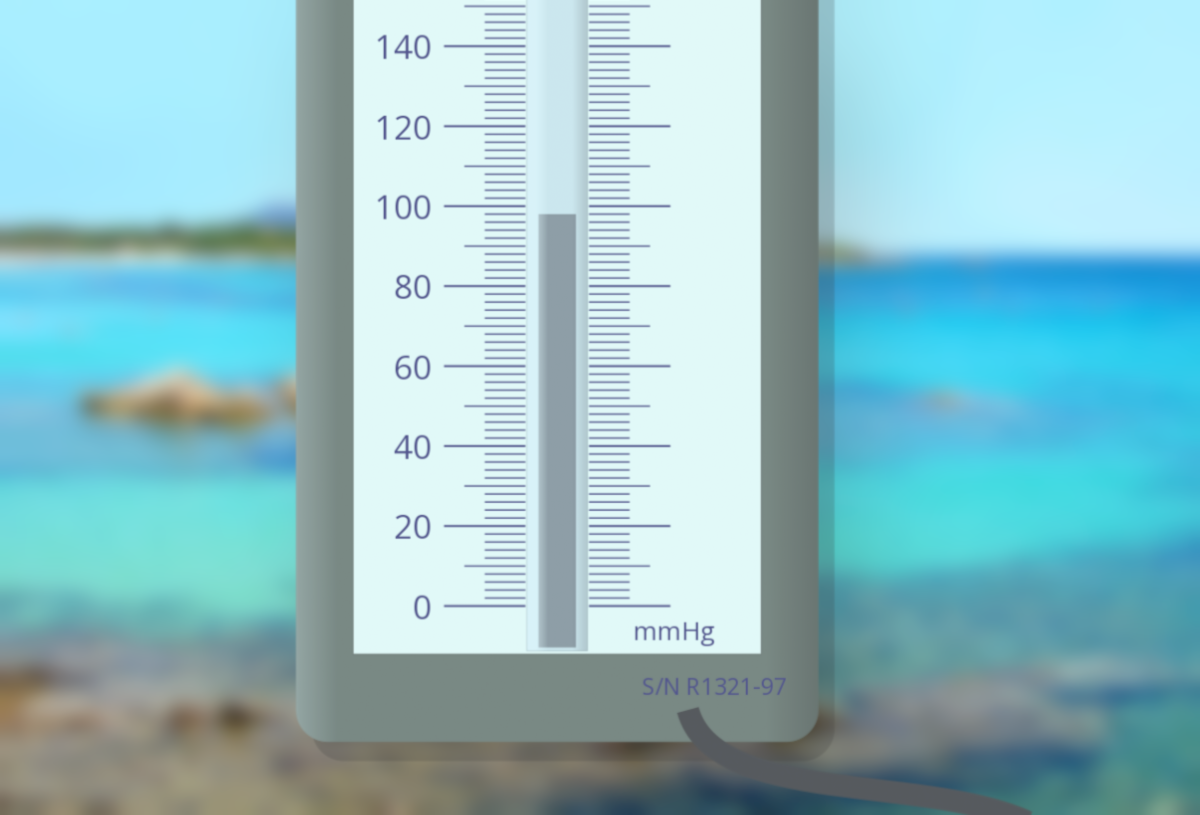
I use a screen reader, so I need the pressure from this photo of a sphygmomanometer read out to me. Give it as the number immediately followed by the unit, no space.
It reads 98mmHg
